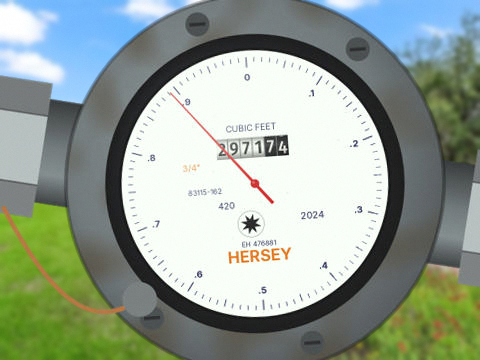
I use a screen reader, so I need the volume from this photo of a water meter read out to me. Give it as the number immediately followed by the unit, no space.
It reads 297173.89ft³
